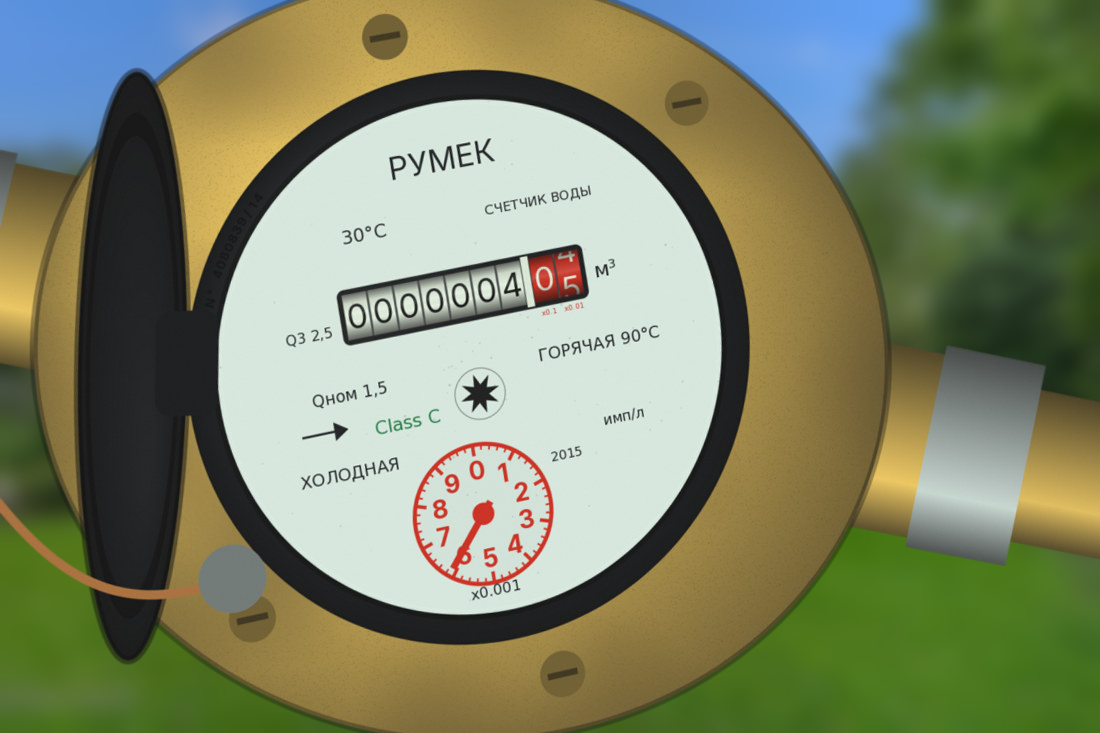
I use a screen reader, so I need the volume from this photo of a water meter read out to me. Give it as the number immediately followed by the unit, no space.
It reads 4.046m³
